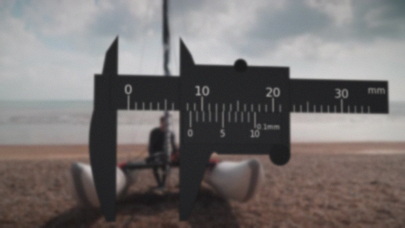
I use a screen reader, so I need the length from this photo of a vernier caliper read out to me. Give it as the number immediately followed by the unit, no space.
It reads 8.4mm
